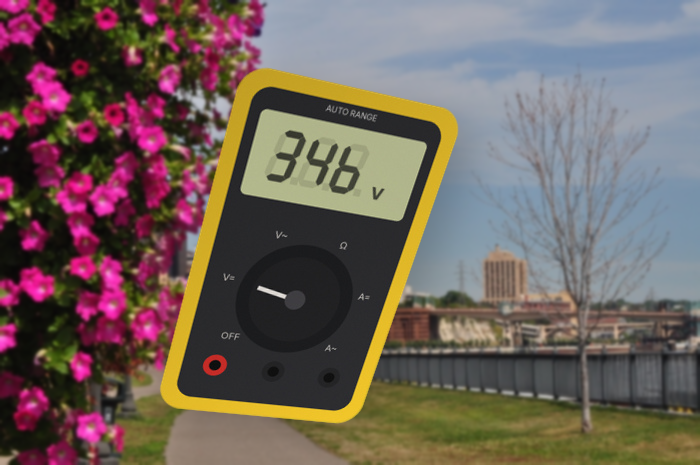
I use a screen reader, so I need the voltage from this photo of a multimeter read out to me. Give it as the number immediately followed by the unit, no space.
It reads 346V
